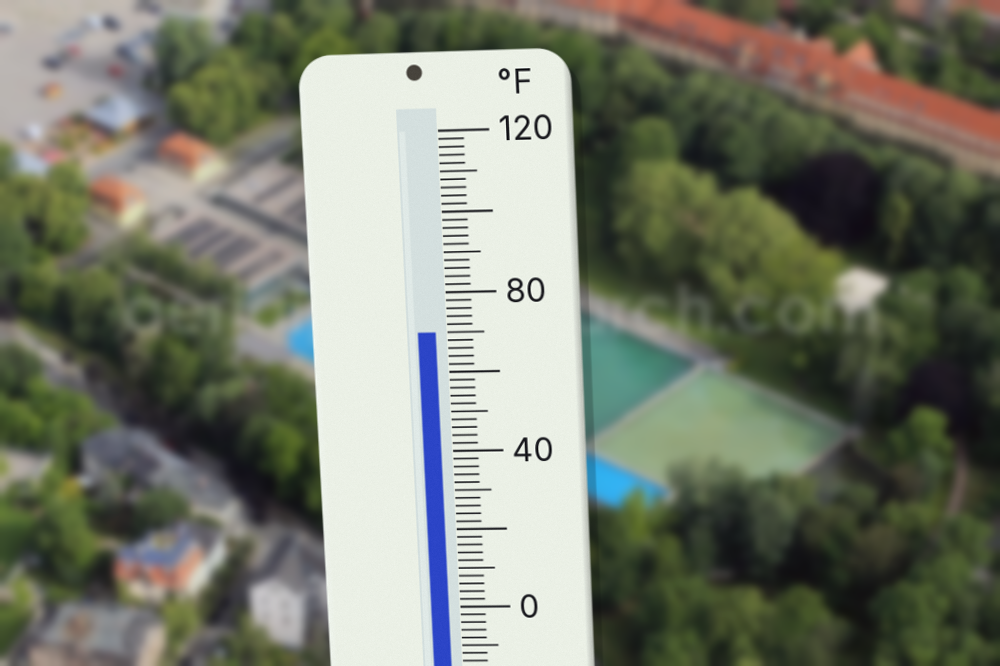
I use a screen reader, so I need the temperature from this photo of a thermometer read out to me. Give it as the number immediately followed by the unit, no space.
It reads 70°F
